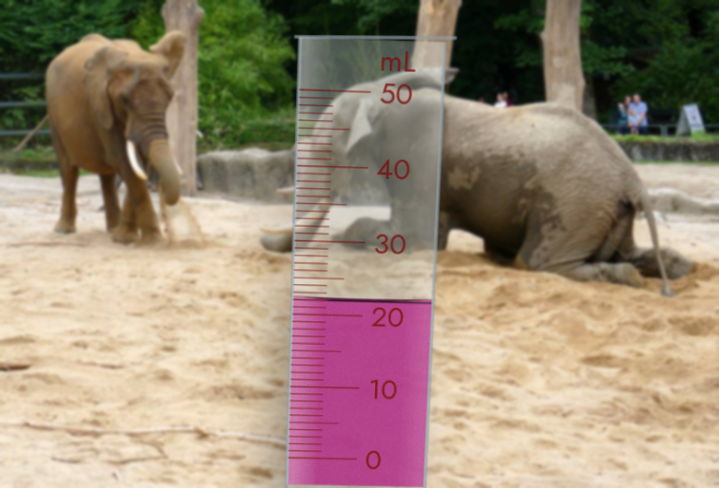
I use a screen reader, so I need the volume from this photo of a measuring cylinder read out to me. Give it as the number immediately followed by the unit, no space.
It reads 22mL
